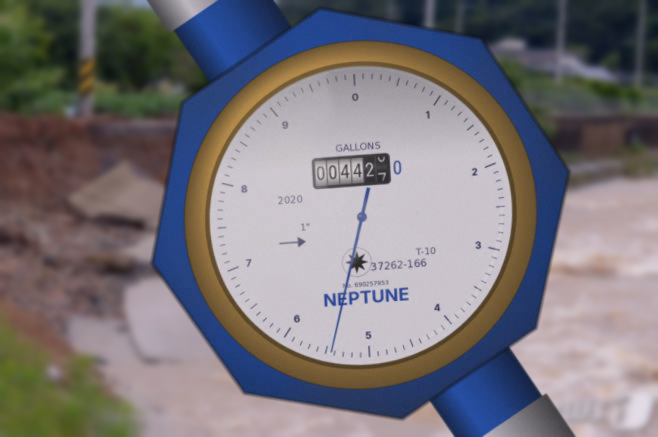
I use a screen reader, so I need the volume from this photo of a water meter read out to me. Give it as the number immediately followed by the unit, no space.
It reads 44265.4gal
